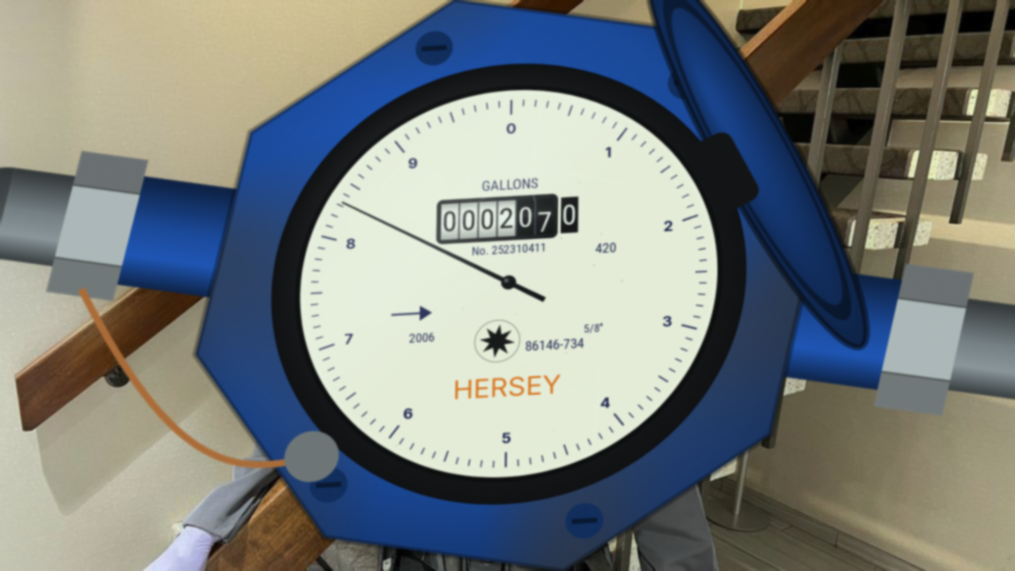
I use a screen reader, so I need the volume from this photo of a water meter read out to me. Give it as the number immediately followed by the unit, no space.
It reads 2068.3gal
